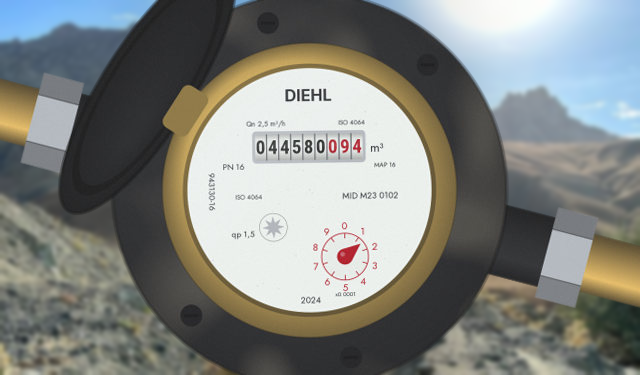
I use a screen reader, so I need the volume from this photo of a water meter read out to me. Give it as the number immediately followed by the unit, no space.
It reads 44580.0941m³
